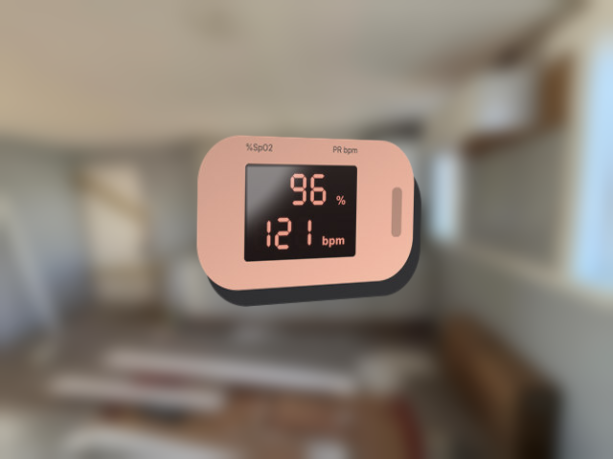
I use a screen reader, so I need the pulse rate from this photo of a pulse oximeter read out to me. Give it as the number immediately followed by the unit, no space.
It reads 121bpm
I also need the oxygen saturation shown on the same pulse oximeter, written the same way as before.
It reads 96%
